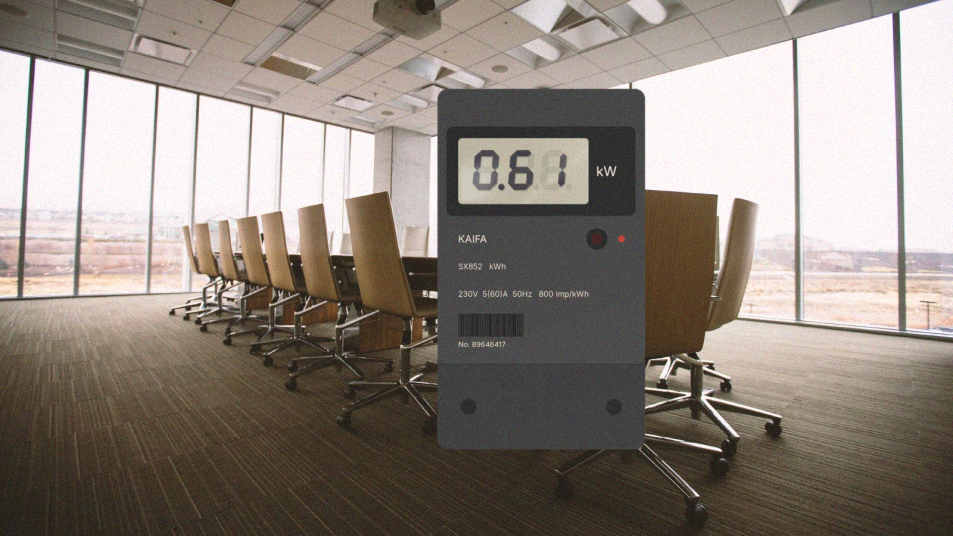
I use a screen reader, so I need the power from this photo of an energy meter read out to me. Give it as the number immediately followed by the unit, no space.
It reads 0.61kW
